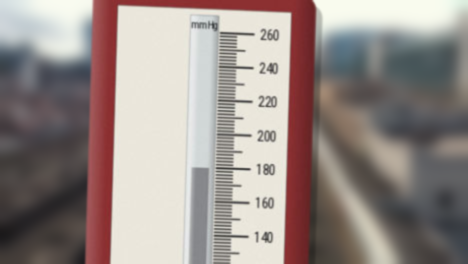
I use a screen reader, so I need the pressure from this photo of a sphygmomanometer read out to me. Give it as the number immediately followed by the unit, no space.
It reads 180mmHg
